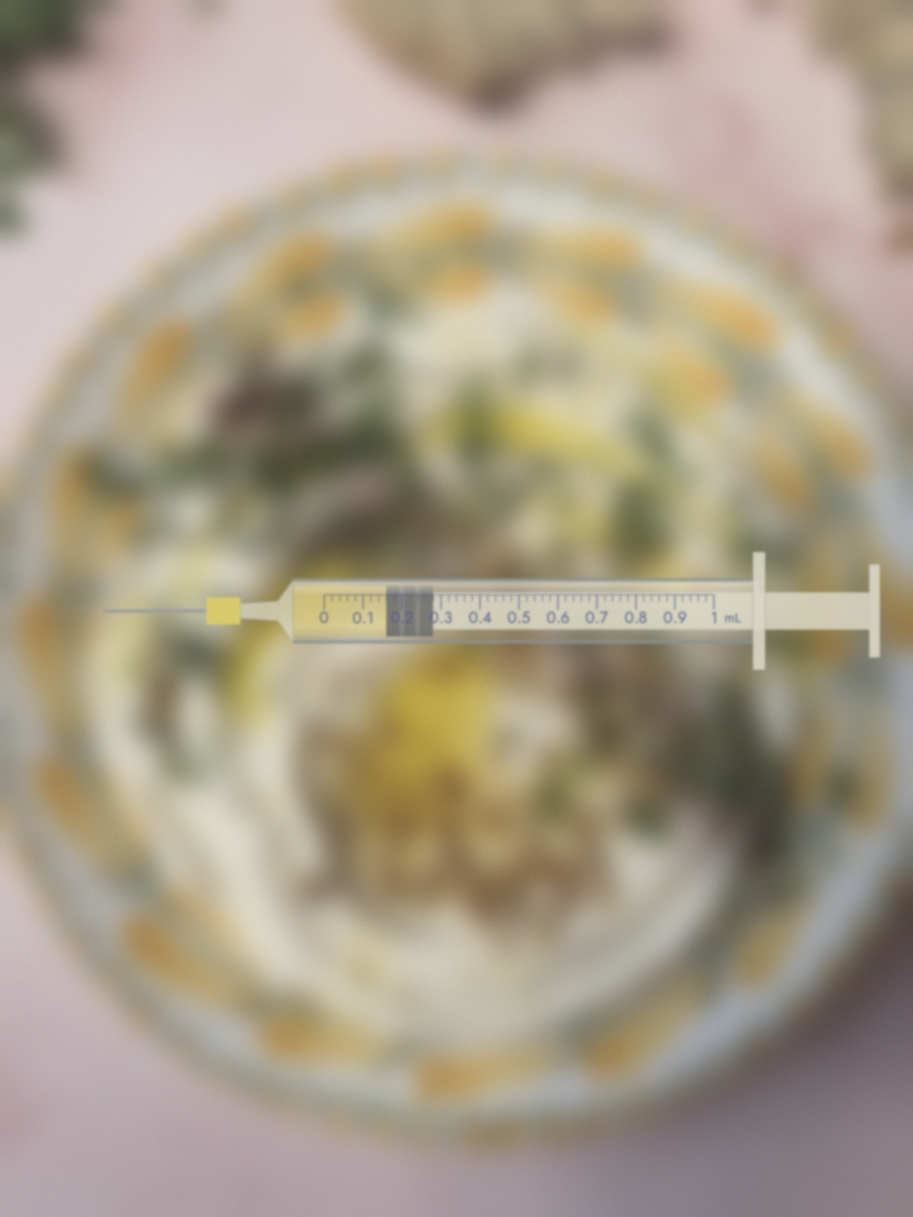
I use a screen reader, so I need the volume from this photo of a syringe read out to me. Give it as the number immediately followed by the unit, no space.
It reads 0.16mL
